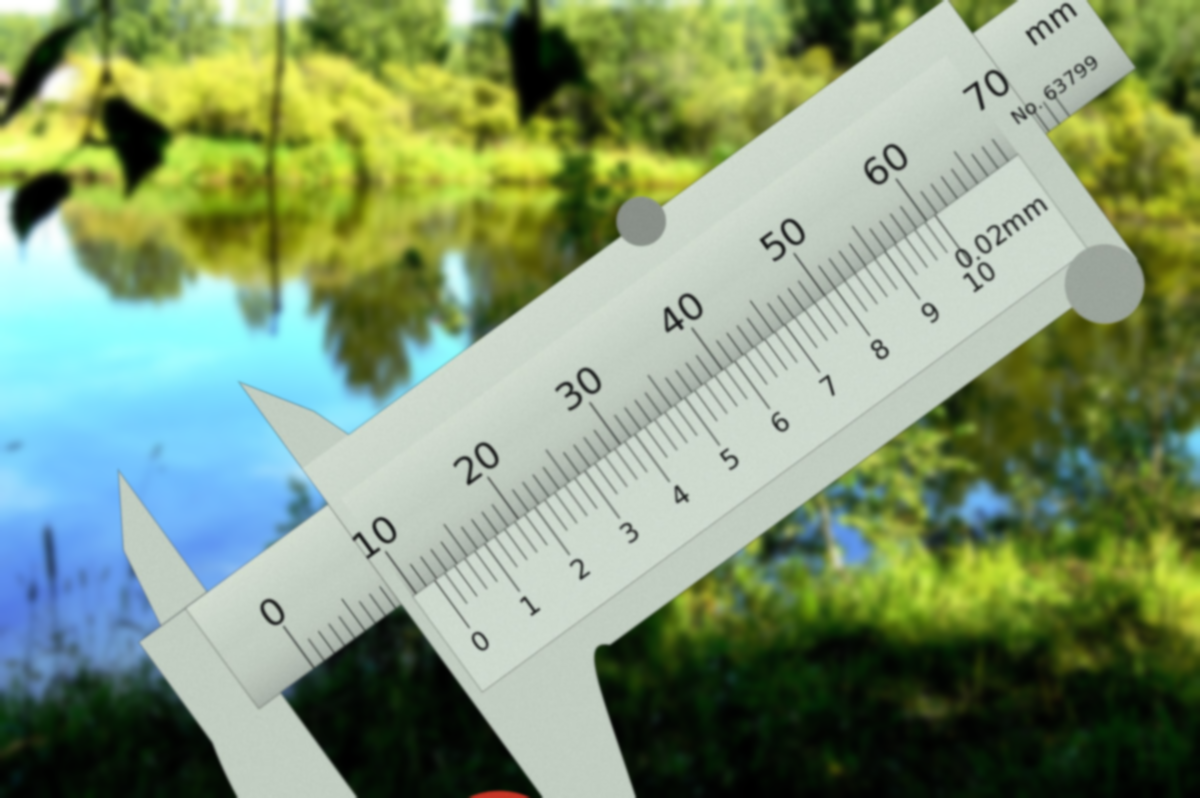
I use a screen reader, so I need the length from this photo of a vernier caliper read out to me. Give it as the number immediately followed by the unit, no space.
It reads 11.8mm
